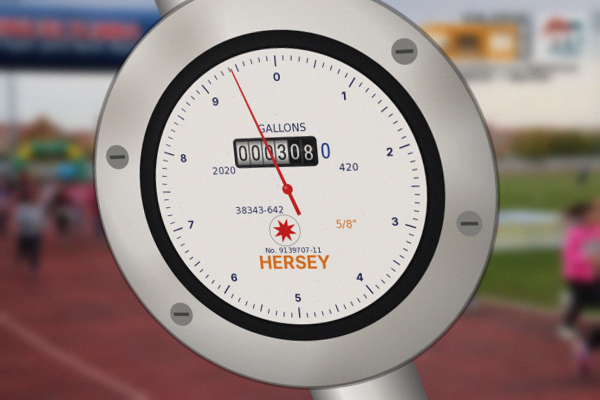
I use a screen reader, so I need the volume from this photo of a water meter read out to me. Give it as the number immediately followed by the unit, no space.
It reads 3079.4gal
